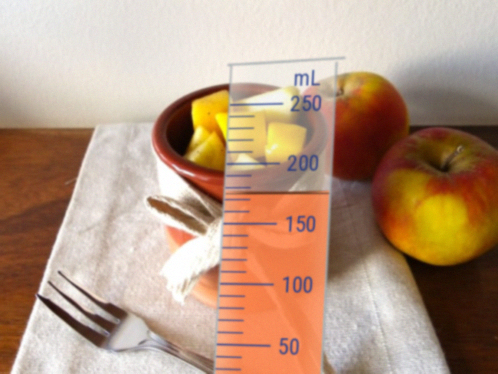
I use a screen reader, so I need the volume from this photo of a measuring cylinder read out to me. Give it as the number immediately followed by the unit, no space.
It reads 175mL
